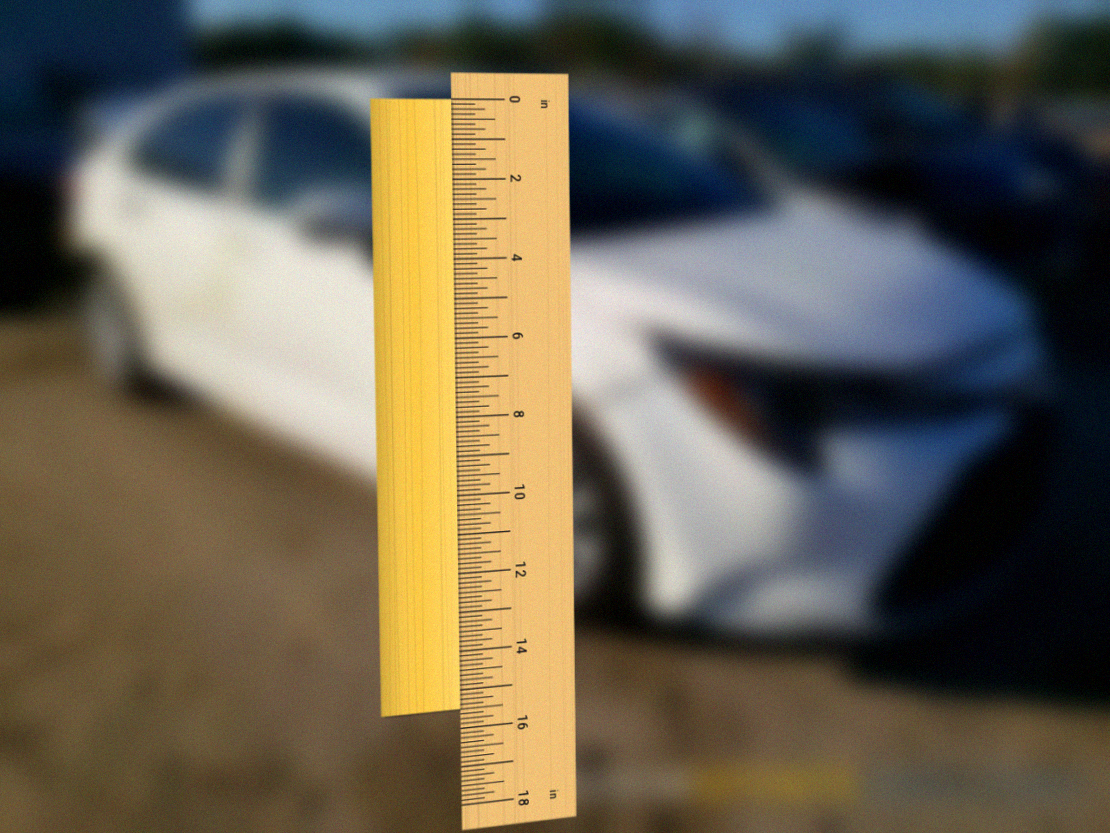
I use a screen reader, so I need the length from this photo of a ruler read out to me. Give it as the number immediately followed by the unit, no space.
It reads 15.5in
